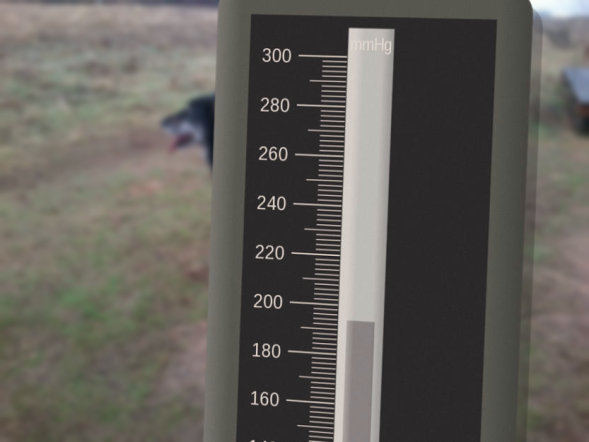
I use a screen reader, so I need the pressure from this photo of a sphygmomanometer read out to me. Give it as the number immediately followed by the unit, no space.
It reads 194mmHg
